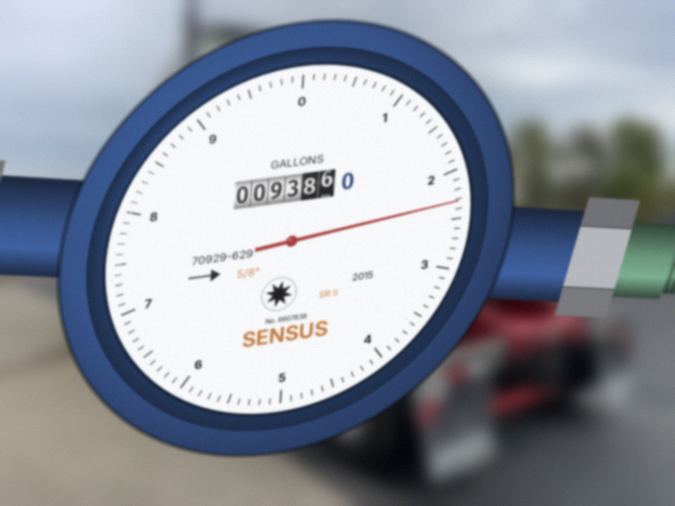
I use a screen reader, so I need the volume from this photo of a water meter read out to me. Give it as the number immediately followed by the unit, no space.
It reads 93862.3gal
